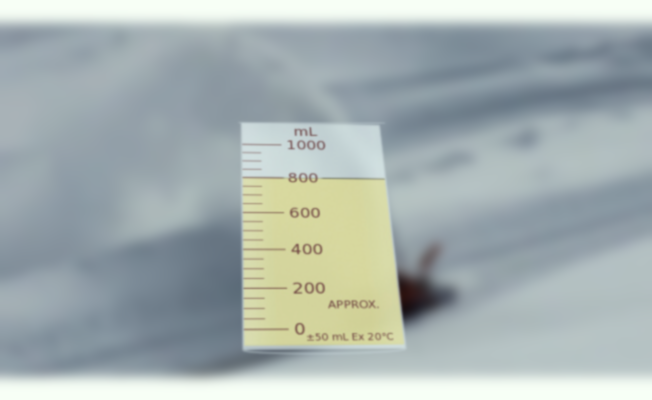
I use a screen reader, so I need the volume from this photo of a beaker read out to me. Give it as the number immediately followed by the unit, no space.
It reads 800mL
